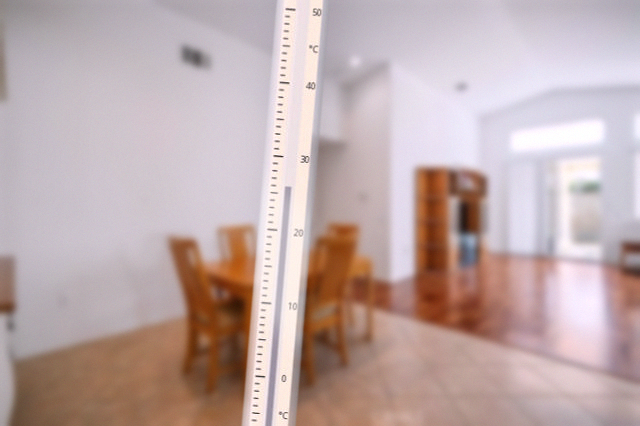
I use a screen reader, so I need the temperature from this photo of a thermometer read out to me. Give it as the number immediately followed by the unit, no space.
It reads 26°C
